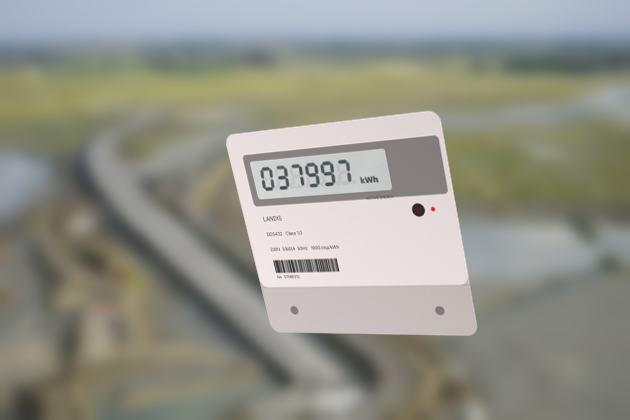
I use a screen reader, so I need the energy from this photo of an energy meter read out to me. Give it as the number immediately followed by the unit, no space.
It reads 37997kWh
